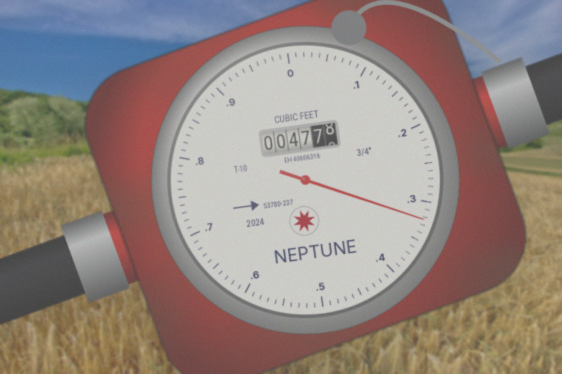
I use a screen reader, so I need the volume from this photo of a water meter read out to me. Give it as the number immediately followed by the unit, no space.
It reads 4778.32ft³
